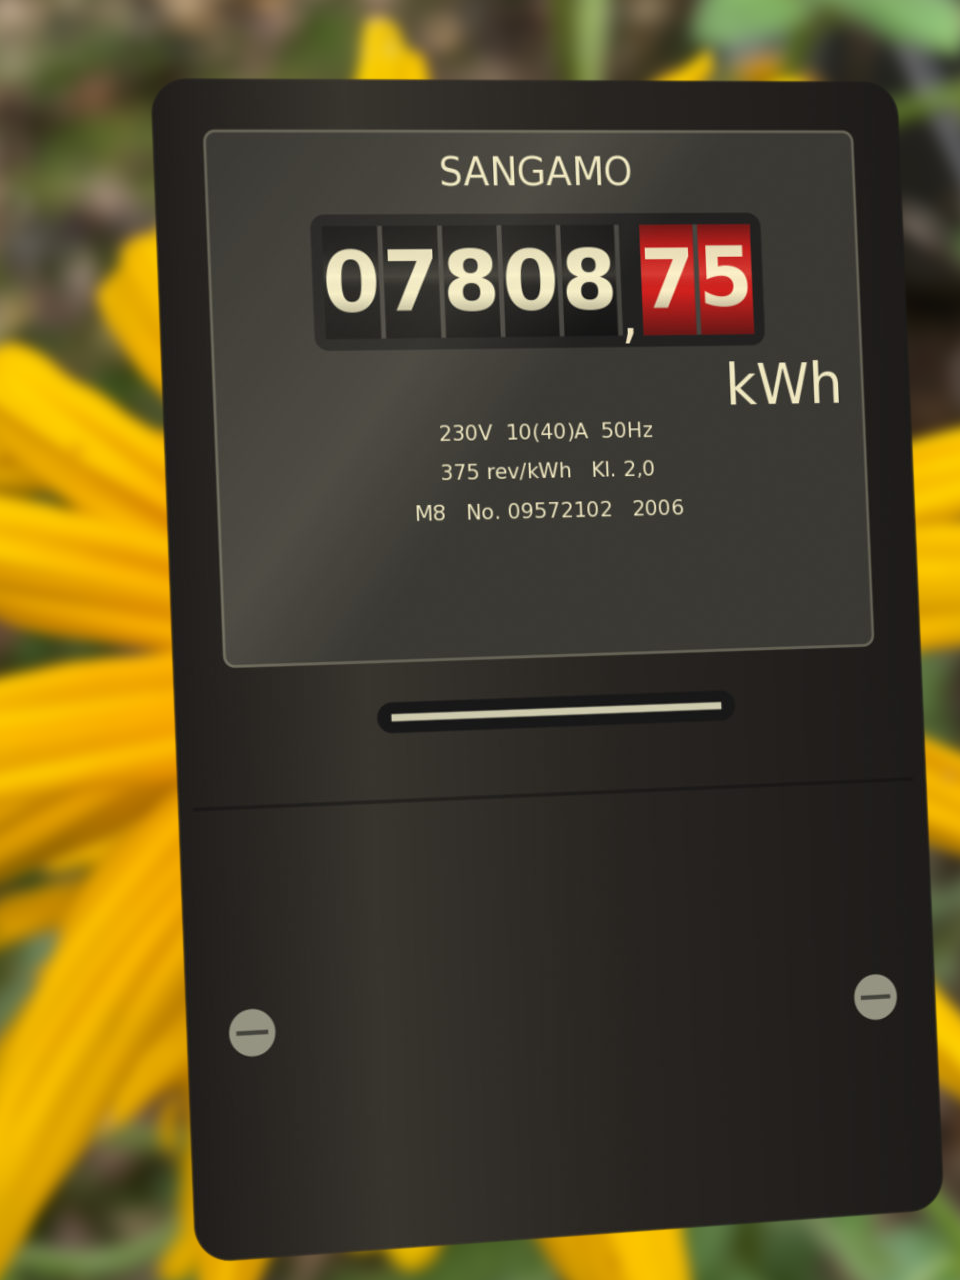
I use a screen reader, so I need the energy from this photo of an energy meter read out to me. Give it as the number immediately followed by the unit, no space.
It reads 7808.75kWh
